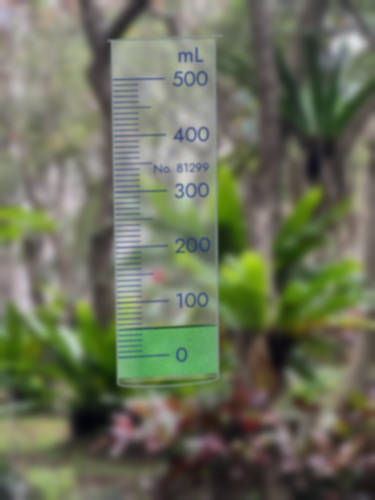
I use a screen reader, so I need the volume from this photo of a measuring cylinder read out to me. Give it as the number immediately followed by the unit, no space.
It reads 50mL
